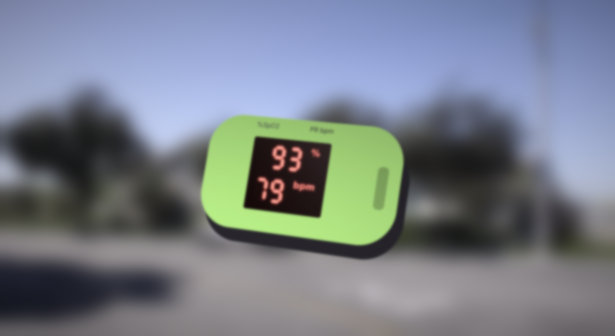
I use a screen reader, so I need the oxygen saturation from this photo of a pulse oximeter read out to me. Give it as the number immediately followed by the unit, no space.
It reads 93%
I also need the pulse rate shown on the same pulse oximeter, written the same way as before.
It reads 79bpm
